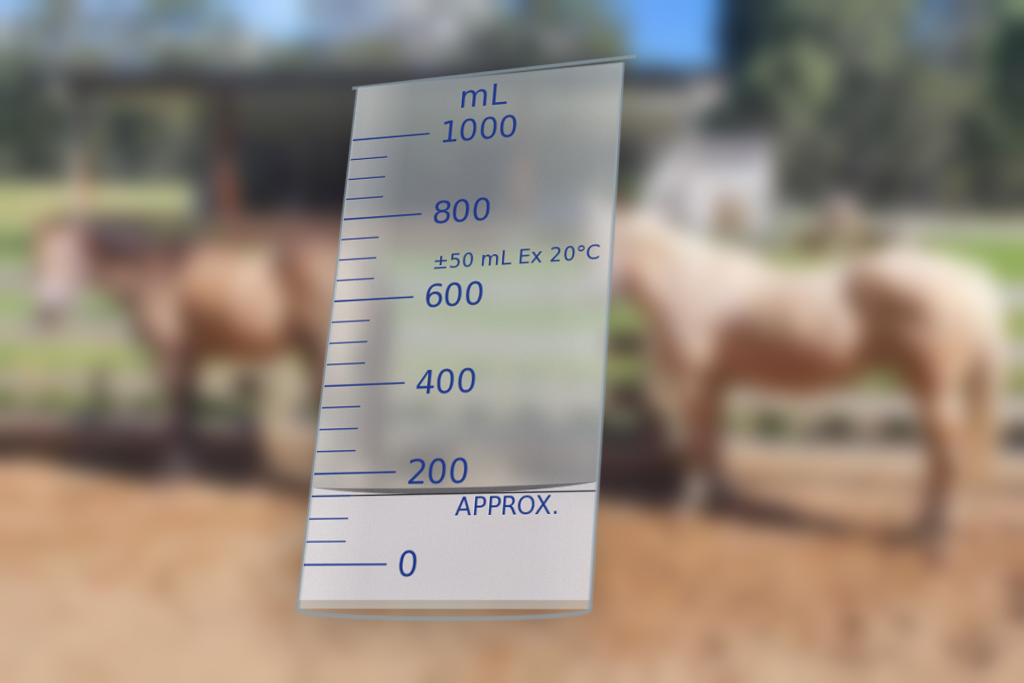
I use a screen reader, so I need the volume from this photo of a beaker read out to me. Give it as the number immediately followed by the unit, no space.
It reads 150mL
